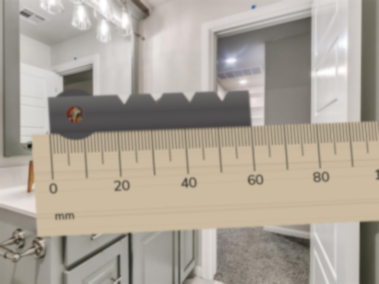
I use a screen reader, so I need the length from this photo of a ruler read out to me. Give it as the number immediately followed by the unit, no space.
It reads 60mm
